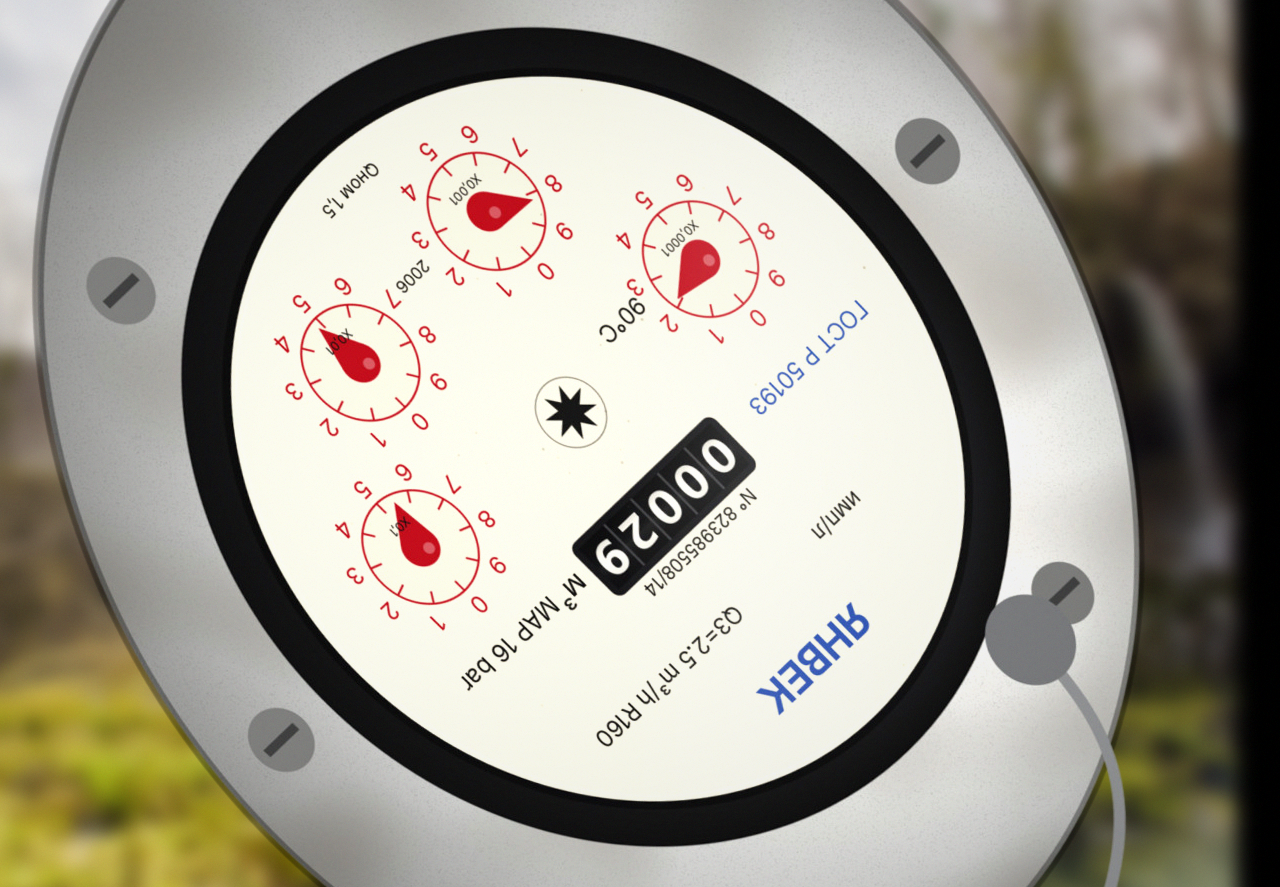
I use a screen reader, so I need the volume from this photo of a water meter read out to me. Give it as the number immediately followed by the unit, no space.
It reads 29.5482m³
